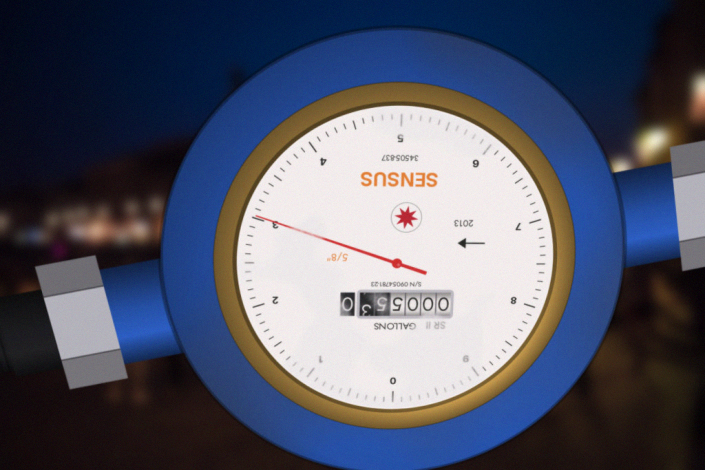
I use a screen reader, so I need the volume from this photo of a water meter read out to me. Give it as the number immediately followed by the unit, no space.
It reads 5533.0gal
